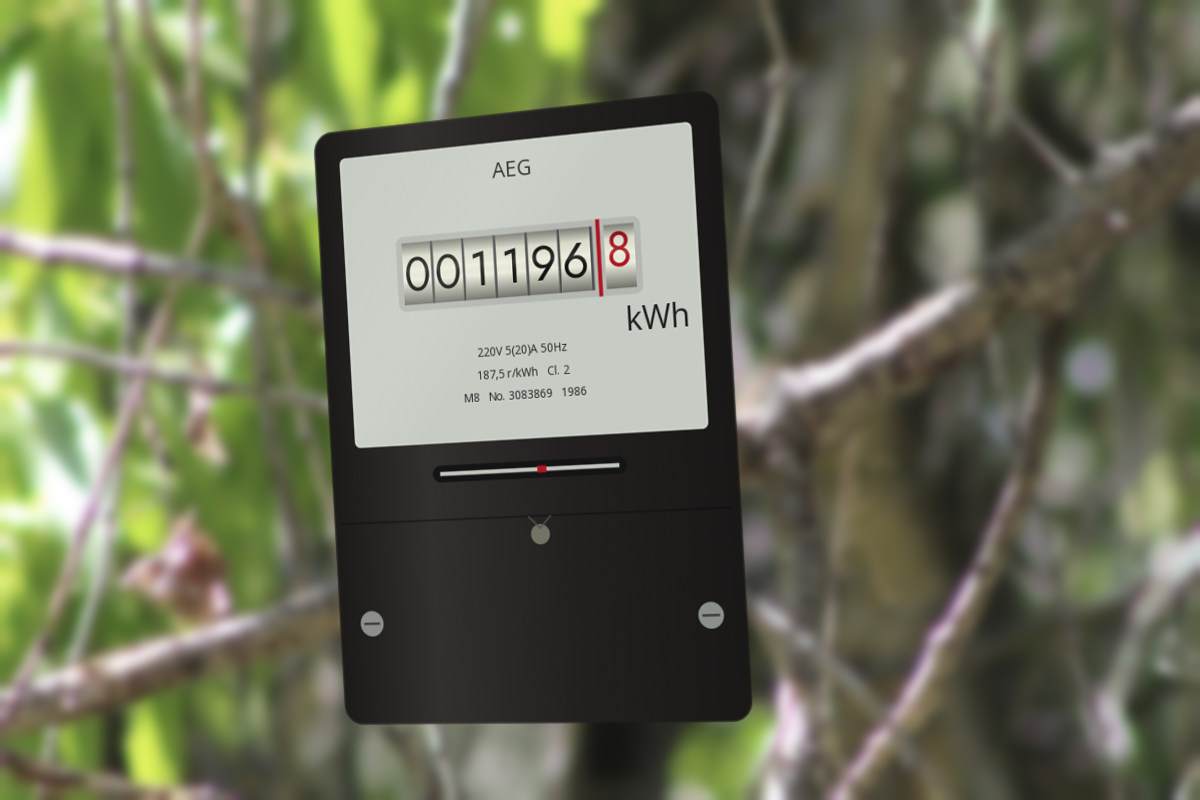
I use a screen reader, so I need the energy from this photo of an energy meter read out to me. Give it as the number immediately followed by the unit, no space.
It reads 1196.8kWh
